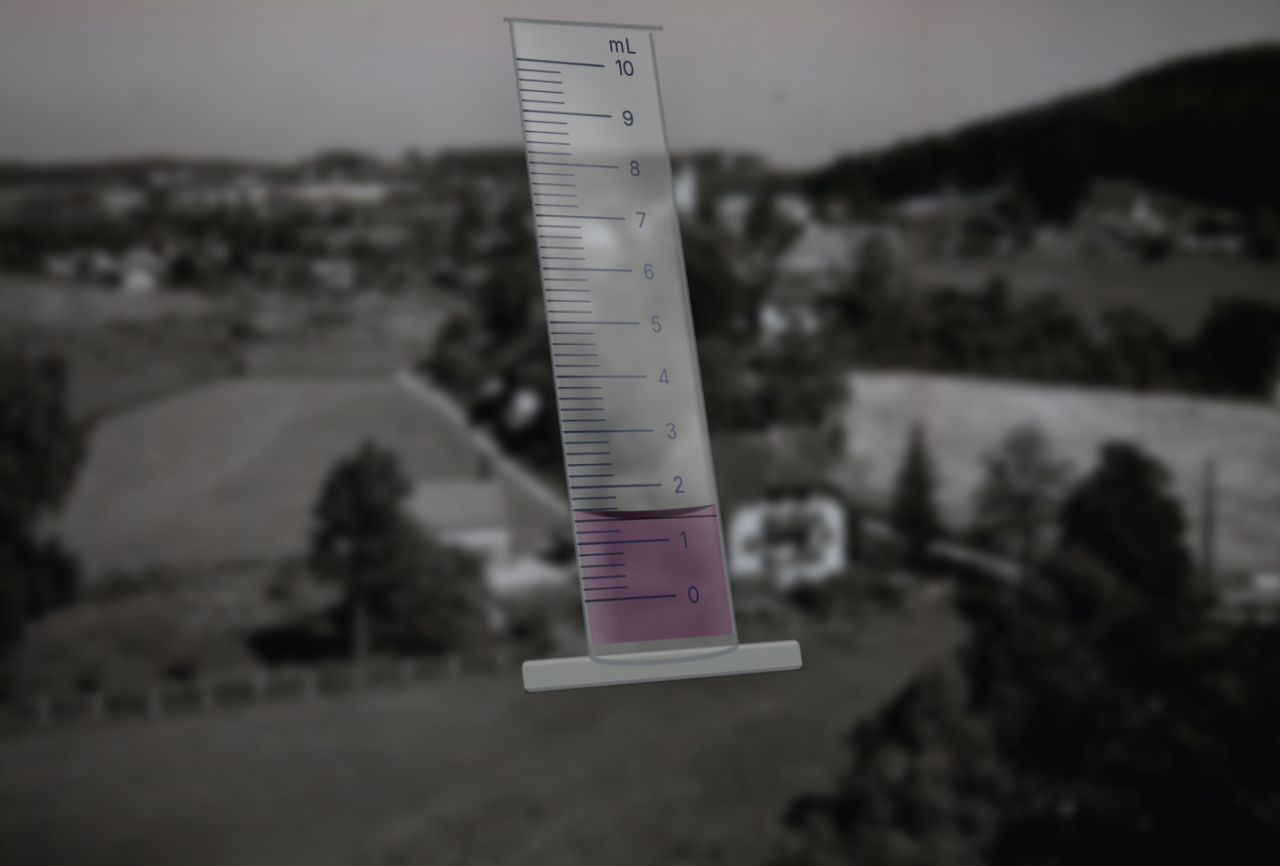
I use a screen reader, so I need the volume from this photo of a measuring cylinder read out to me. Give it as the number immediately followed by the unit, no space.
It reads 1.4mL
